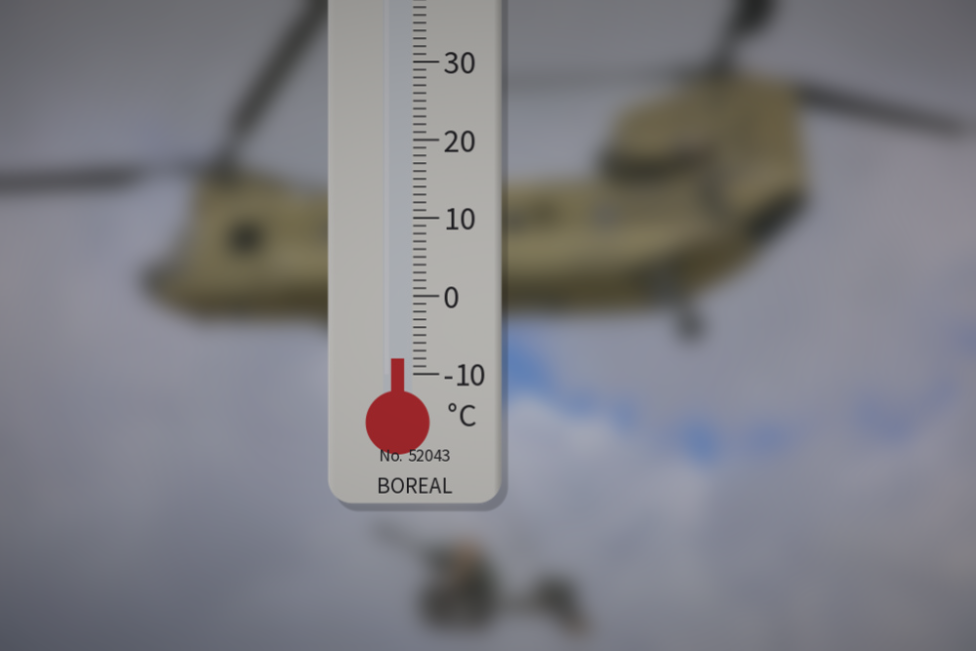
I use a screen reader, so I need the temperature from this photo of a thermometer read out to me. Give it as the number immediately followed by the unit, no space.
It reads -8°C
